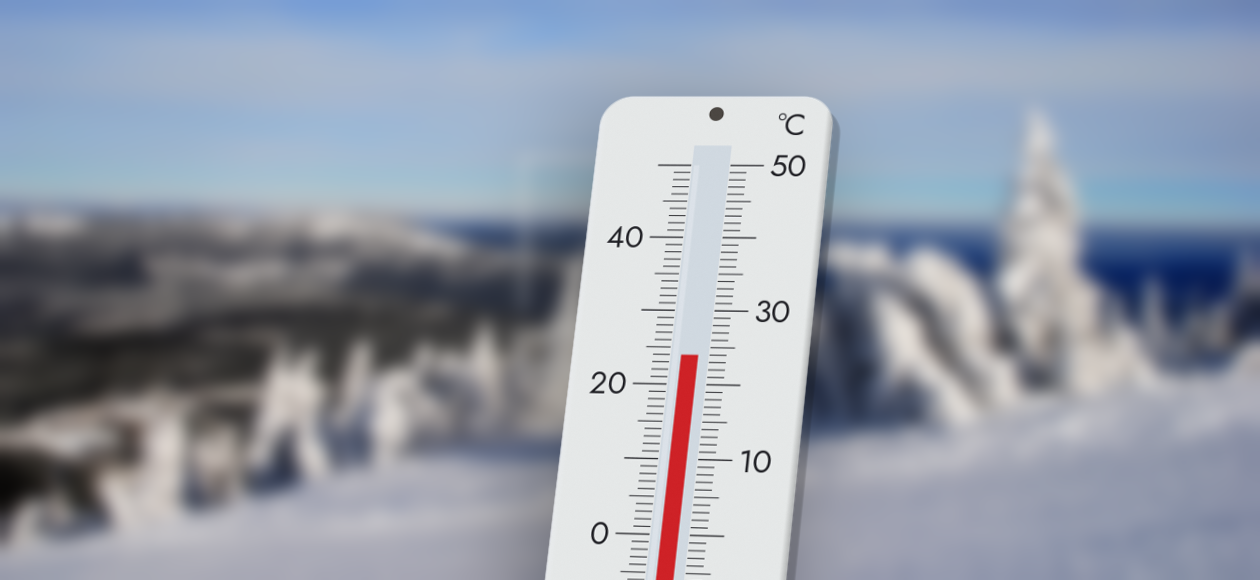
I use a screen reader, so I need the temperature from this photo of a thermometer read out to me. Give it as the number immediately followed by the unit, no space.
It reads 24°C
